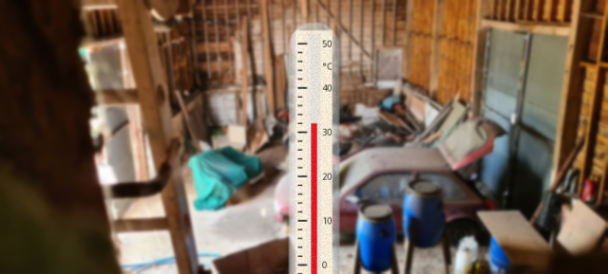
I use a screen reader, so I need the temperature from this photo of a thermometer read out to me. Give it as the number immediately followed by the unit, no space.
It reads 32°C
